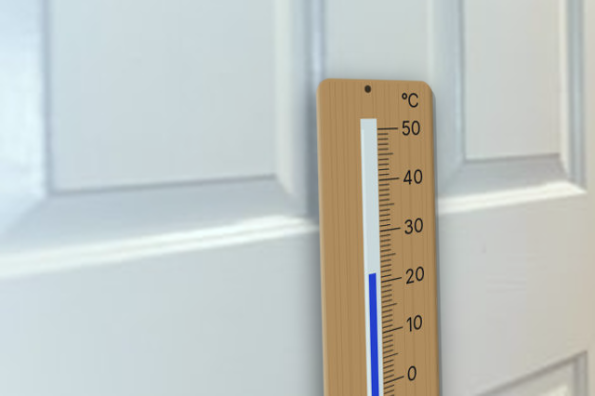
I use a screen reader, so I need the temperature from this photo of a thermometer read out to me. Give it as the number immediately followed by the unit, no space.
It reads 22°C
